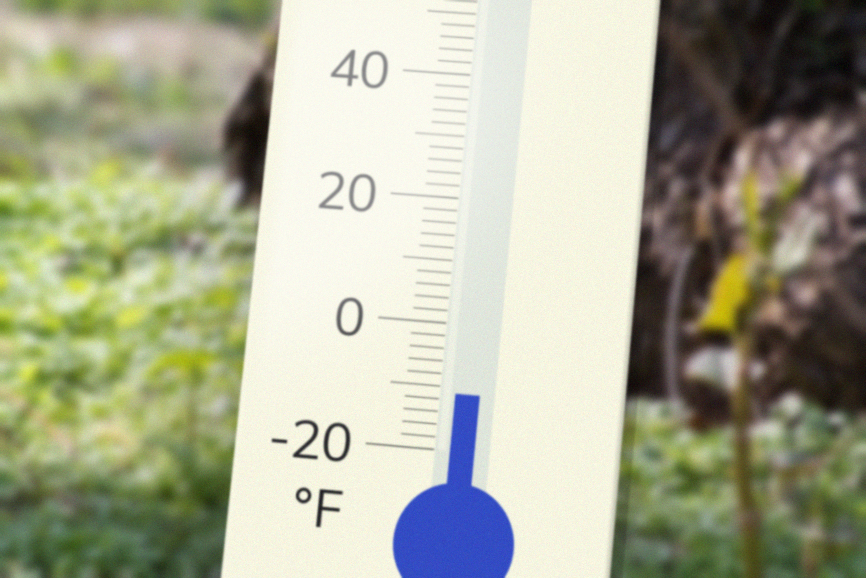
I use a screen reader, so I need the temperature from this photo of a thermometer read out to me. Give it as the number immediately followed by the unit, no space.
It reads -11°F
